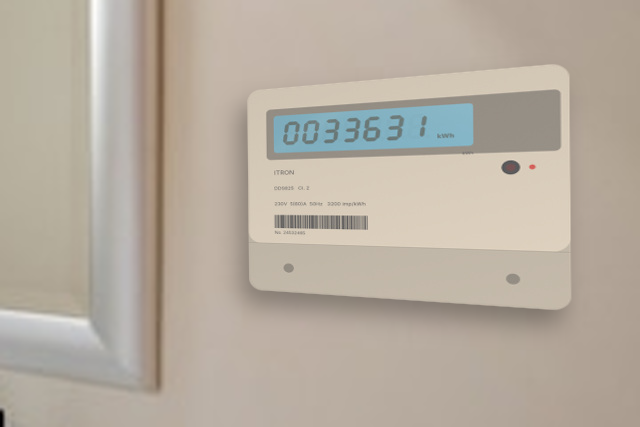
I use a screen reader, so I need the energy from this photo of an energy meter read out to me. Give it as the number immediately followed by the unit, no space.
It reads 33631kWh
